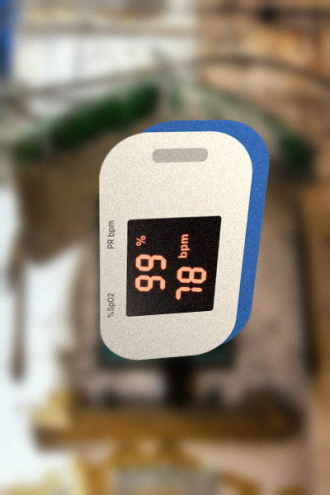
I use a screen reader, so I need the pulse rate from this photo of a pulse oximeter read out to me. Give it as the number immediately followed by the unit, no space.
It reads 78bpm
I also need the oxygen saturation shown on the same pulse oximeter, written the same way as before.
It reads 99%
